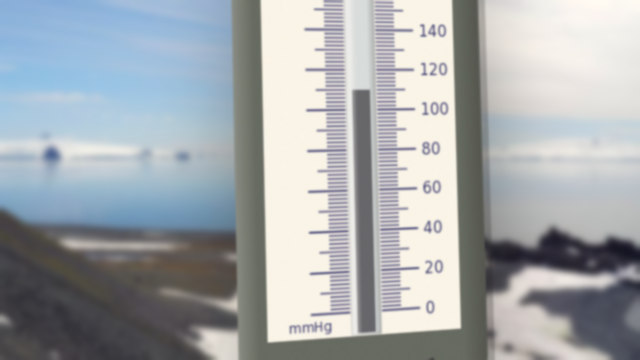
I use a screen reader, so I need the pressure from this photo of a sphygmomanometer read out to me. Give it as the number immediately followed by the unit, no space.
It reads 110mmHg
